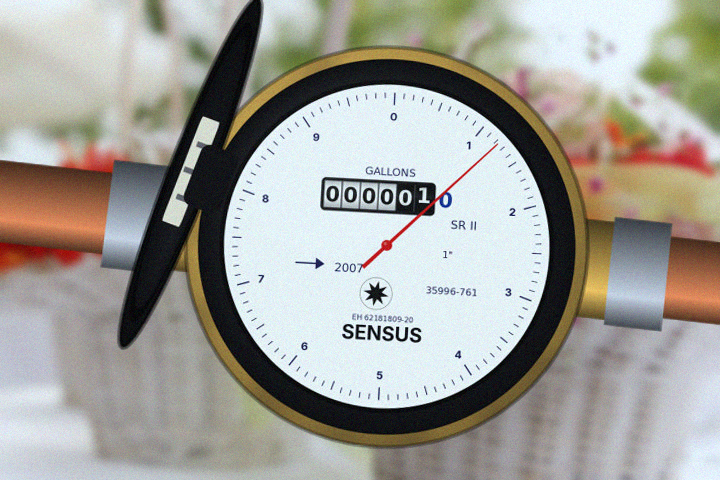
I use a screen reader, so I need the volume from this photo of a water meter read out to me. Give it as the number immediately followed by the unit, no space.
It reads 11.2gal
